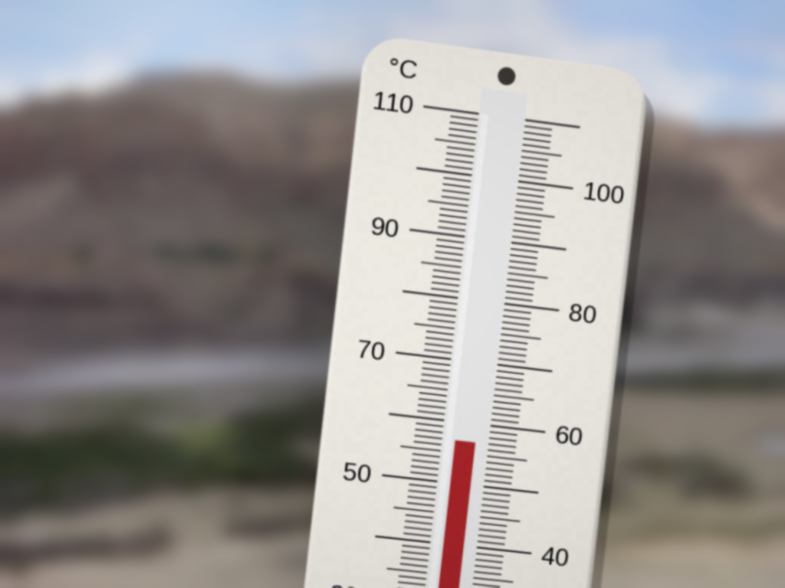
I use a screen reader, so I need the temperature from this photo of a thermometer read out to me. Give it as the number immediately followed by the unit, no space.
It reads 57°C
